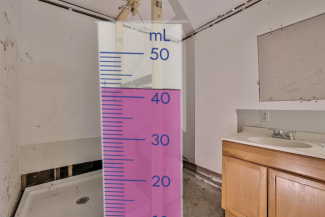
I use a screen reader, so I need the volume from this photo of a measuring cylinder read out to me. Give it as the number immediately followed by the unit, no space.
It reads 42mL
